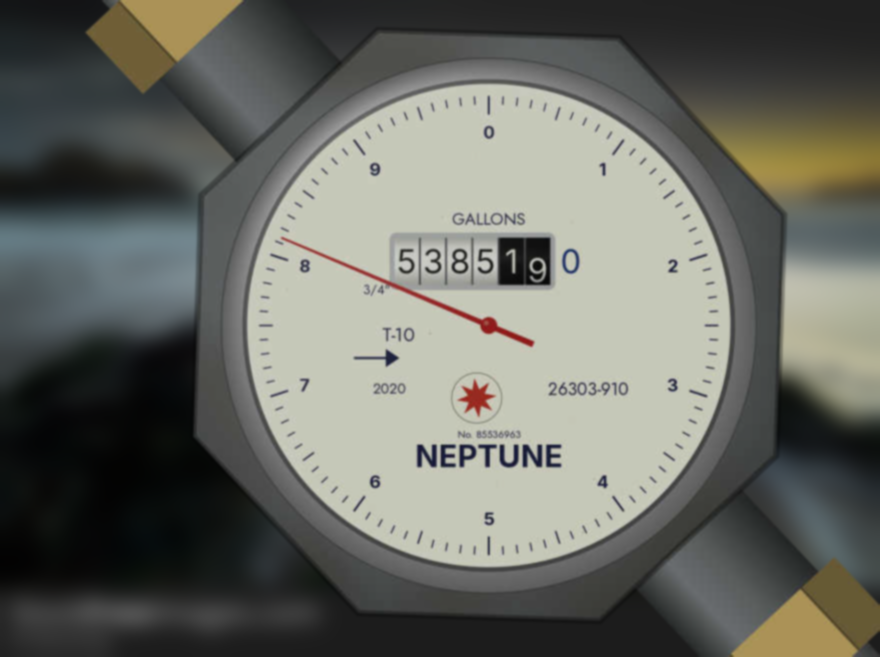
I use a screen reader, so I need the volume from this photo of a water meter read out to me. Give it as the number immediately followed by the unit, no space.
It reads 5385188.1gal
